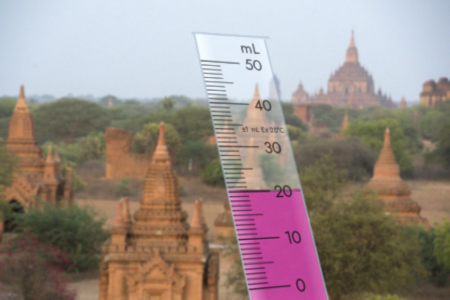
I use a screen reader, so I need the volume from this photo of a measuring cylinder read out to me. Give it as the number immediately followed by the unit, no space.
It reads 20mL
